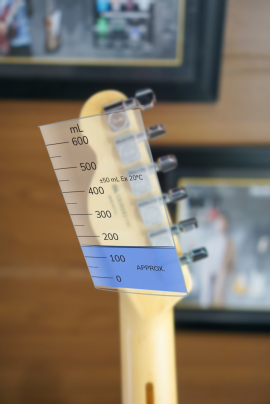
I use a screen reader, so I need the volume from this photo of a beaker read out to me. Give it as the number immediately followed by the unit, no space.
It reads 150mL
